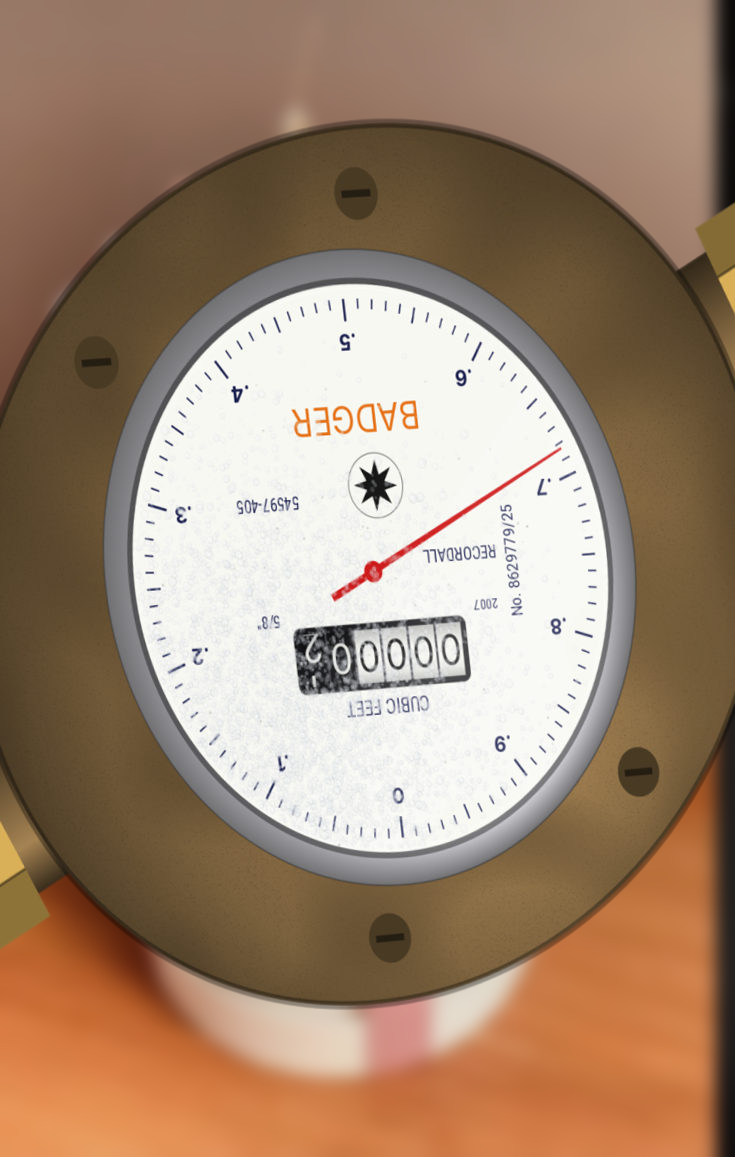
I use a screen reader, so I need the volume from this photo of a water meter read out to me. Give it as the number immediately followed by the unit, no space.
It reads 1.68ft³
